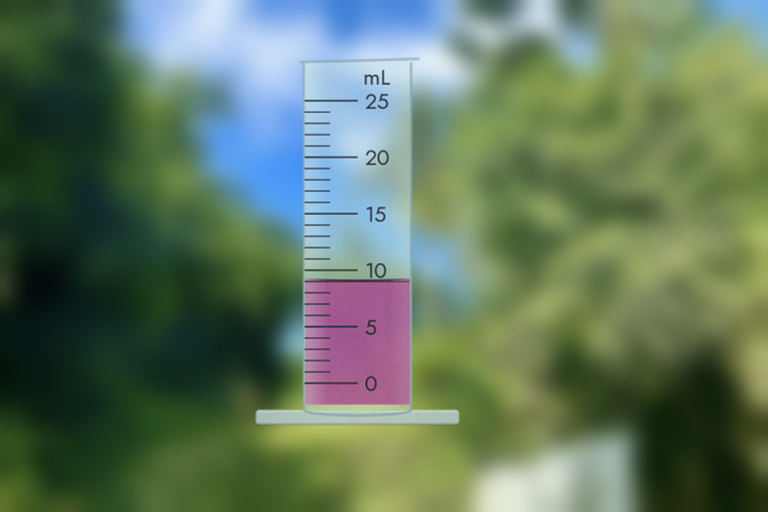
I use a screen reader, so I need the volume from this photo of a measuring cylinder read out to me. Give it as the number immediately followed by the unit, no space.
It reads 9mL
